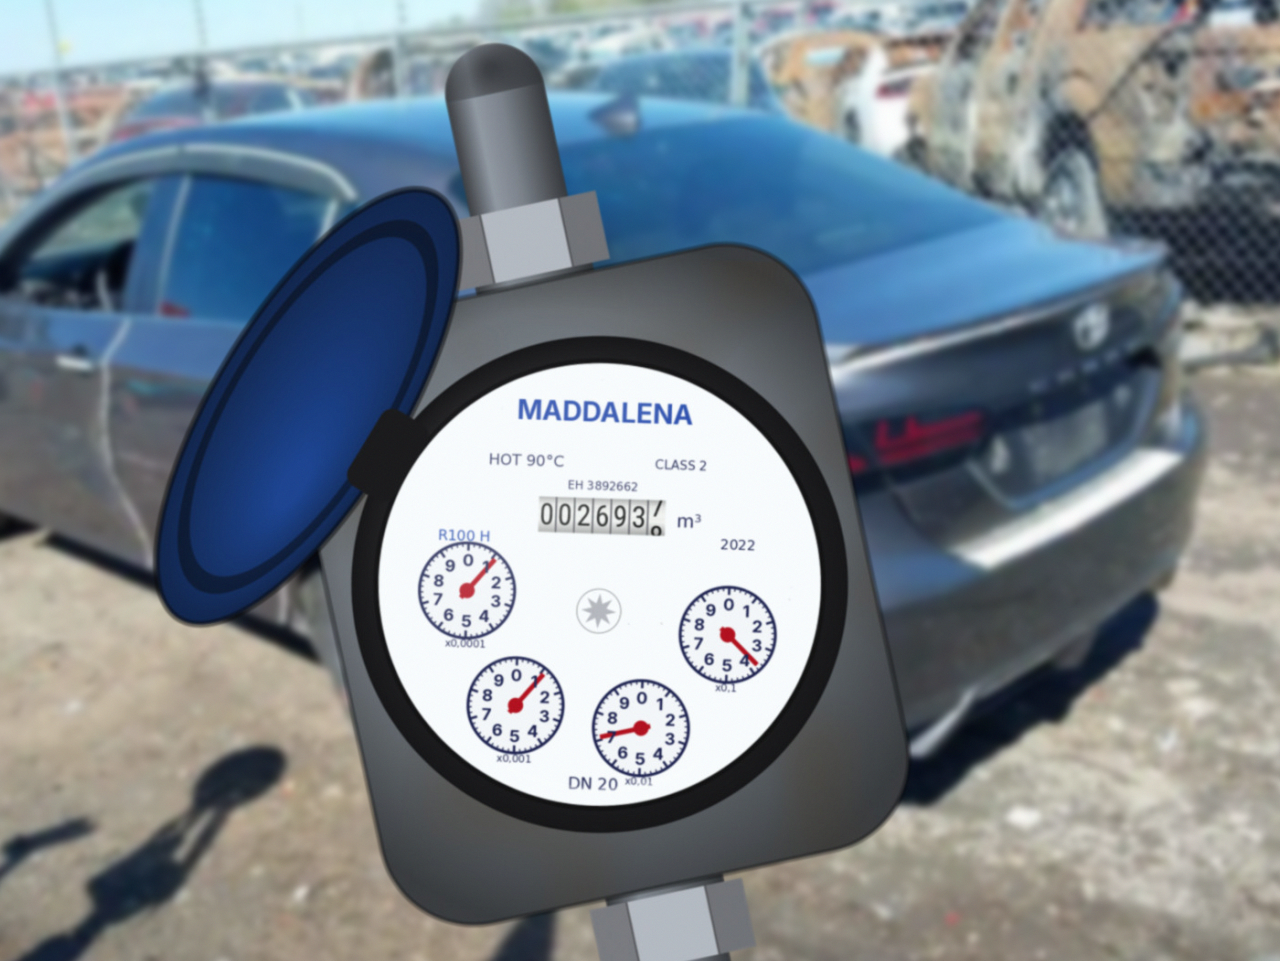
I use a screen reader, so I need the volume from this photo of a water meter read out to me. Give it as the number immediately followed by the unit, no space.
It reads 26937.3711m³
